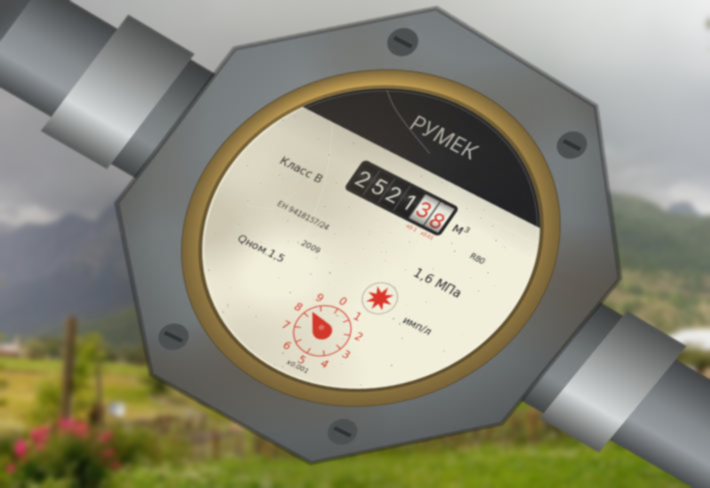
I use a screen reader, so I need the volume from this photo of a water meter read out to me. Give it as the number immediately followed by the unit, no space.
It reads 2521.378m³
